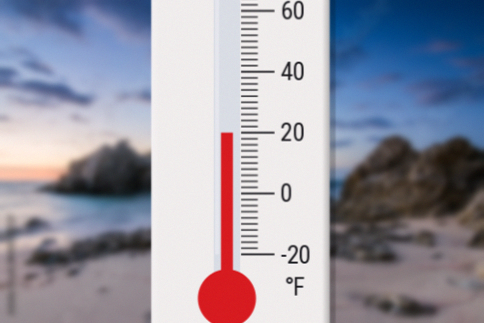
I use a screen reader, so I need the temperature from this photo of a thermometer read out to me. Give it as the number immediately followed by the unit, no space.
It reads 20°F
